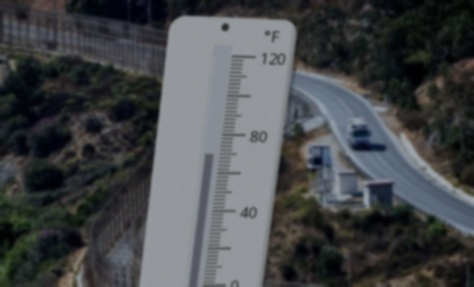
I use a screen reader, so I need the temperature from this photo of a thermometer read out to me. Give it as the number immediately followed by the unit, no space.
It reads 70°F
